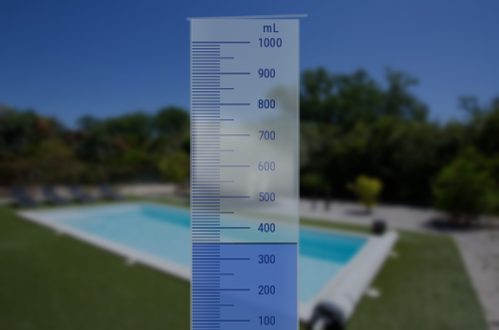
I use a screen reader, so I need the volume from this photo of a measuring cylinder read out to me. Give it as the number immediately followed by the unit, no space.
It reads 350mL
